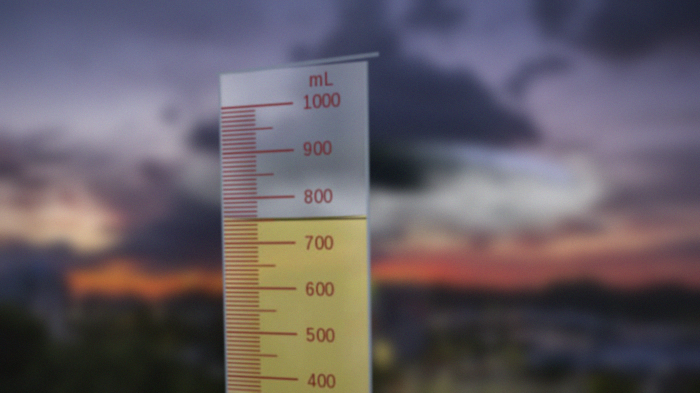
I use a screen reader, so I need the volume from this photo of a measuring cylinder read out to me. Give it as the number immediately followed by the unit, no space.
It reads 750mL
